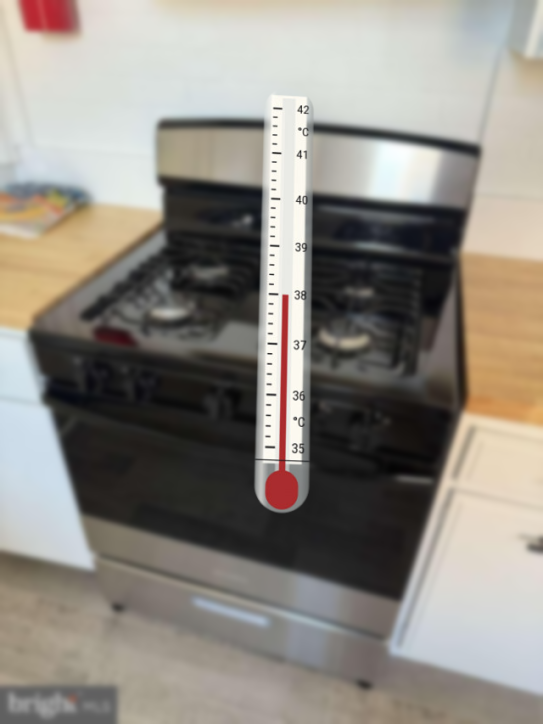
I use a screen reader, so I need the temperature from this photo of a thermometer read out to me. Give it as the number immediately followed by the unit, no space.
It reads 38°C
